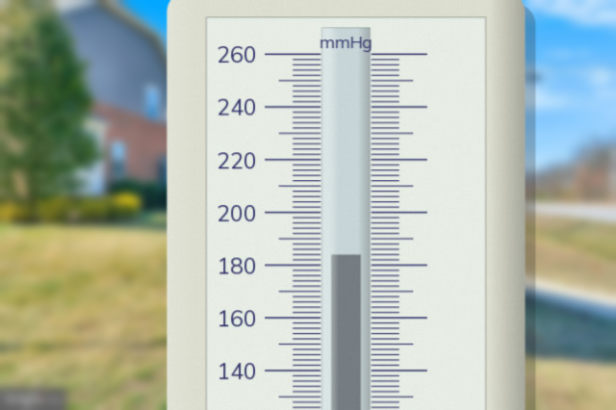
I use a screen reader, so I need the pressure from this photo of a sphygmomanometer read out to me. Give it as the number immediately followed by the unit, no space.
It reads 184mmHg
